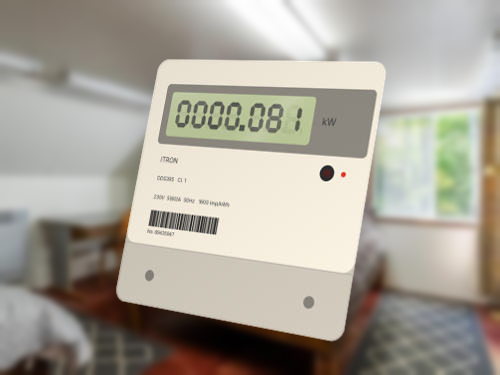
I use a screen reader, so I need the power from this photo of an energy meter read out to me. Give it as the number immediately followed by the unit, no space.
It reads 0.081kW
